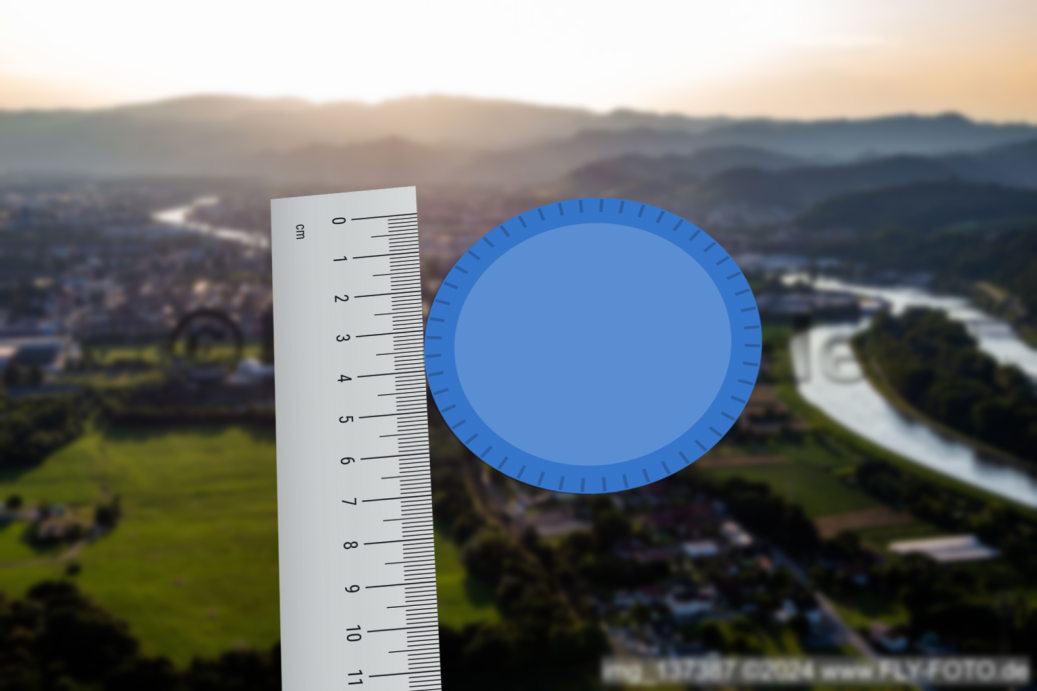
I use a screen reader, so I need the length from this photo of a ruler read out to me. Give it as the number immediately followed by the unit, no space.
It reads 7.3cm
